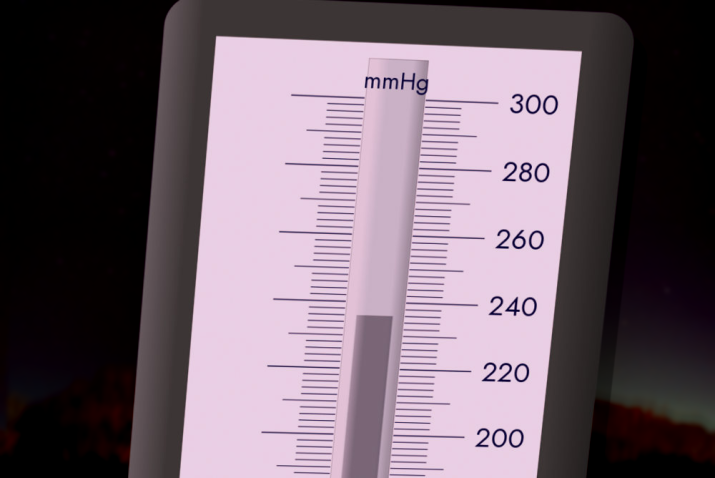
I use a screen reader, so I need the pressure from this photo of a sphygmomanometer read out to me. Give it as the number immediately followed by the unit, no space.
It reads 236mmHg
